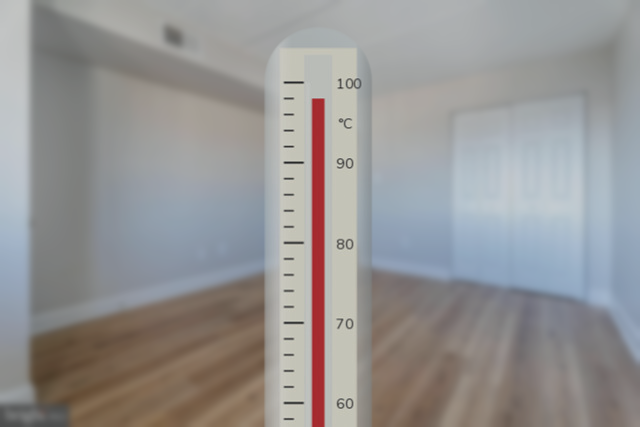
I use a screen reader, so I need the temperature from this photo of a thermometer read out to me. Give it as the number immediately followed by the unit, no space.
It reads 98°C
